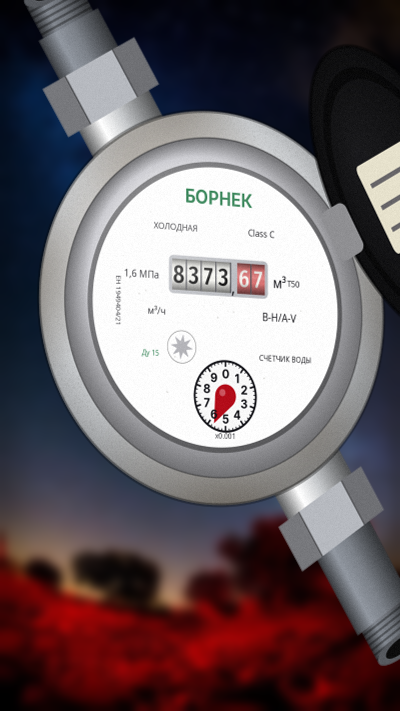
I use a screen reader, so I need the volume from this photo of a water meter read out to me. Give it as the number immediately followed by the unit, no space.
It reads 8373.675m³
